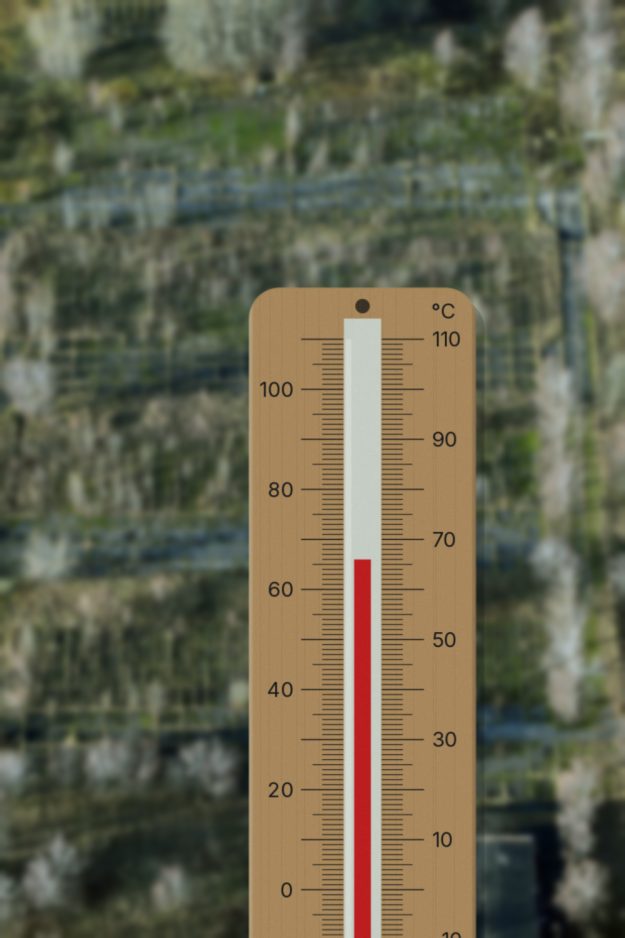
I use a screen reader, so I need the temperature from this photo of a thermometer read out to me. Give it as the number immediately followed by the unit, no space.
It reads 66°C
